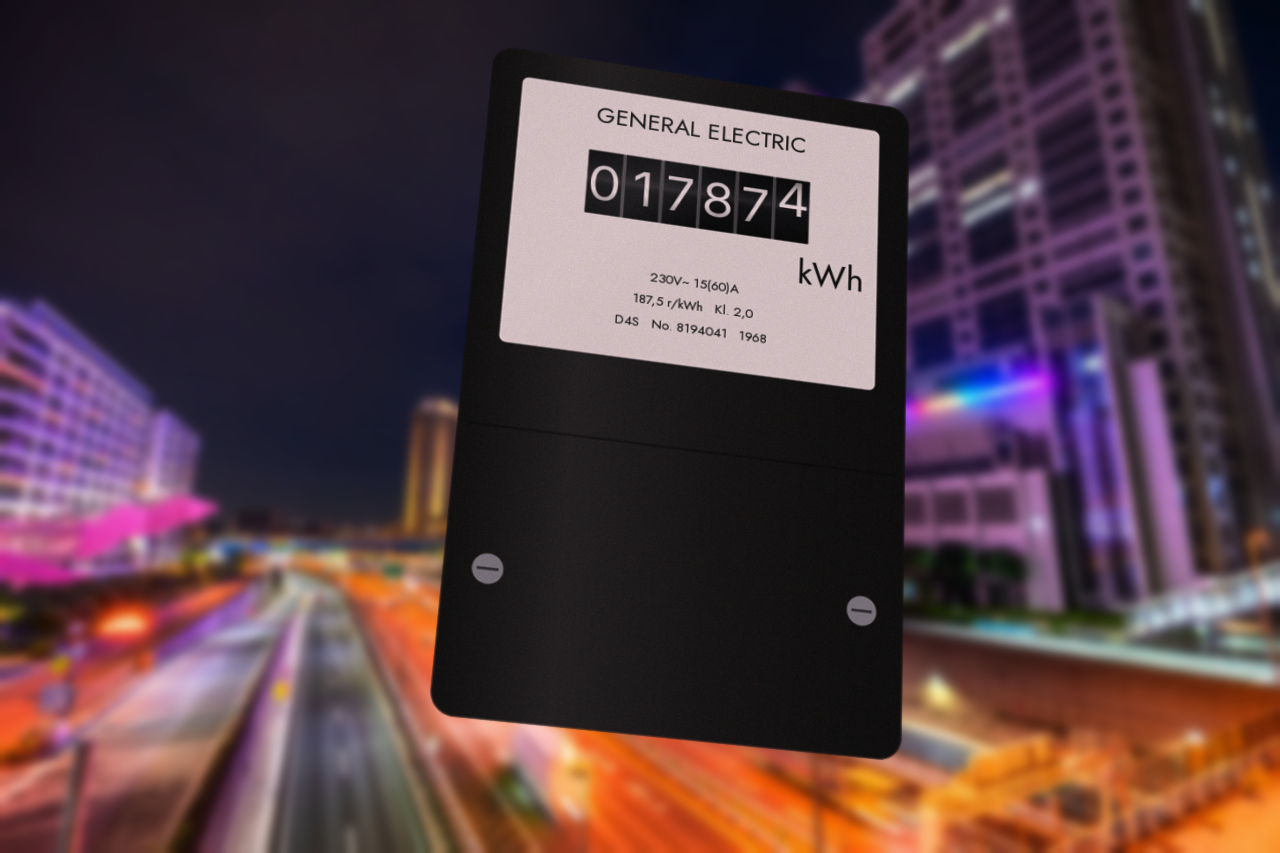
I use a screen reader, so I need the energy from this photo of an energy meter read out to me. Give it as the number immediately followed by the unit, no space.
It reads 17874kWh
